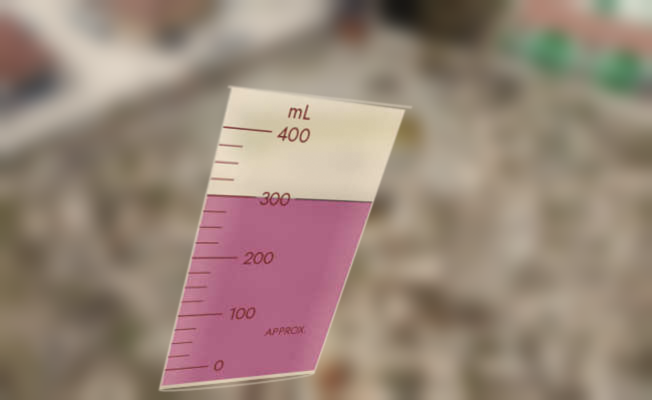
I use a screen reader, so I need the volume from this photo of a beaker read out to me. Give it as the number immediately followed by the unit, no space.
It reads 300mL
